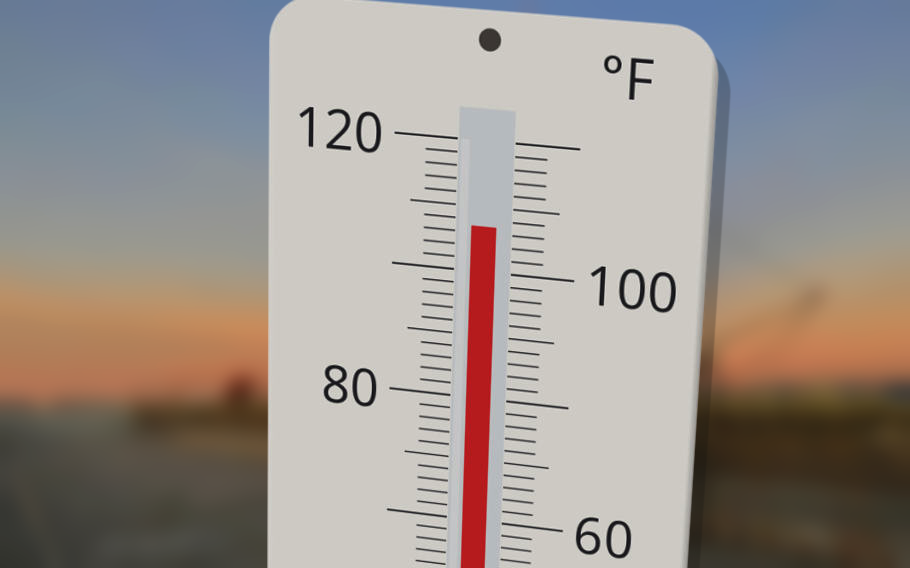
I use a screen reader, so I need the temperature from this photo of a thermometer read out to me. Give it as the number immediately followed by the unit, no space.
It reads 107°F
